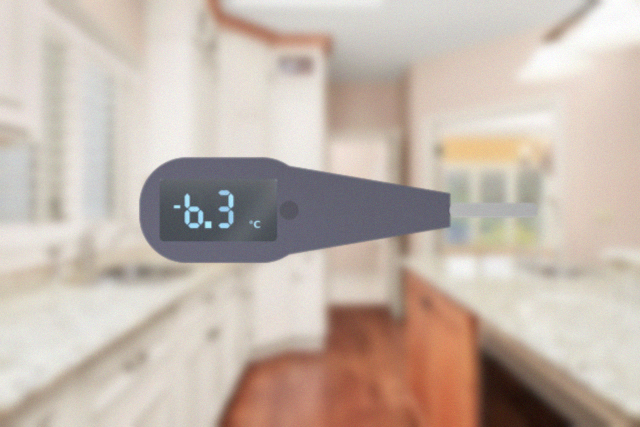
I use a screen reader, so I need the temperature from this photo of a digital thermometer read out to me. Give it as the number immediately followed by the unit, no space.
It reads -6.3°C
